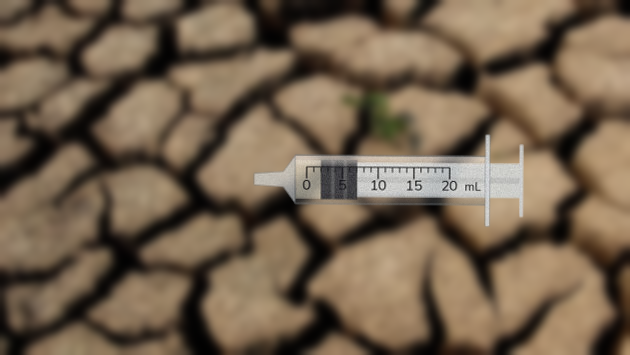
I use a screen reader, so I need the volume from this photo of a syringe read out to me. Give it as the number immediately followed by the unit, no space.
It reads 2mL
